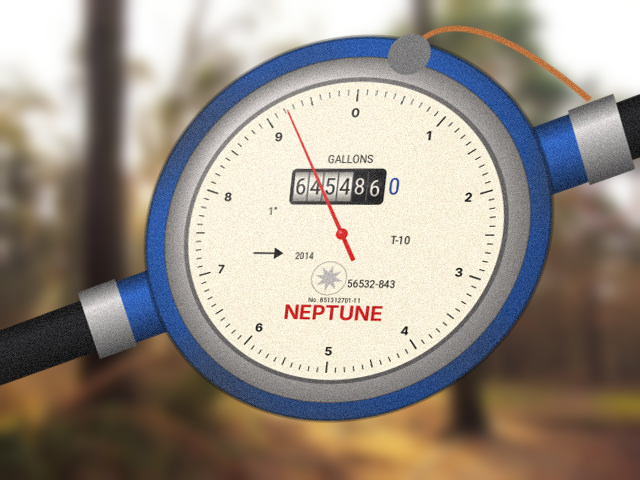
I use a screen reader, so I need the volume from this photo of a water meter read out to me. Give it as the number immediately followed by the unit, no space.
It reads 6454859.2gal
